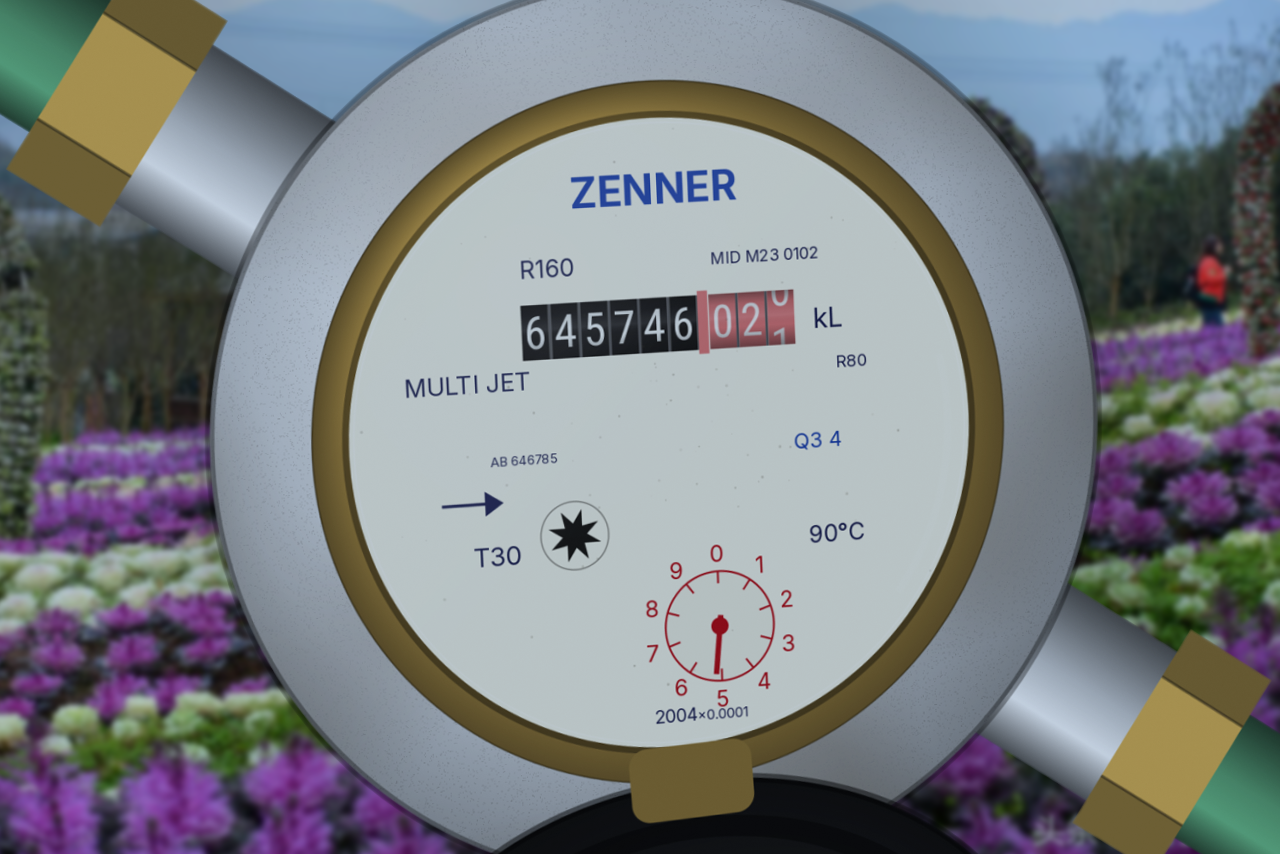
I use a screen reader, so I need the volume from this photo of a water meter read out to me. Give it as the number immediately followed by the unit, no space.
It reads 645746.0205kL
